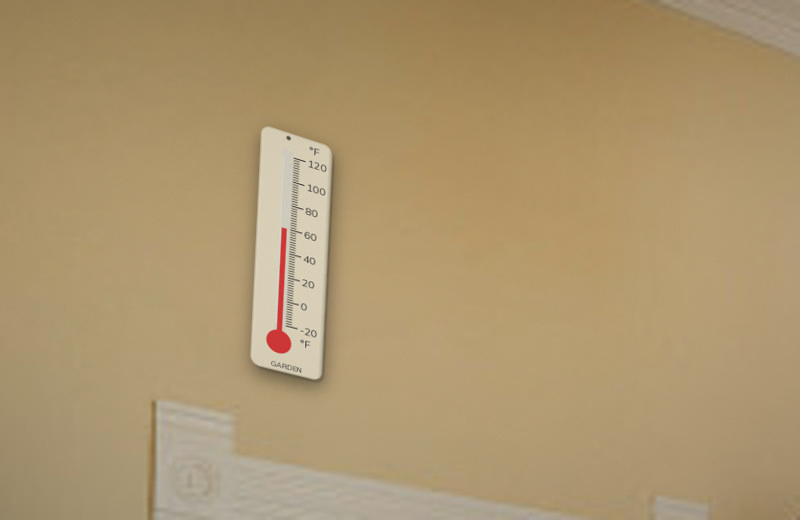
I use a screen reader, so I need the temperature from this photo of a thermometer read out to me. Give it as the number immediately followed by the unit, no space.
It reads 60°F
